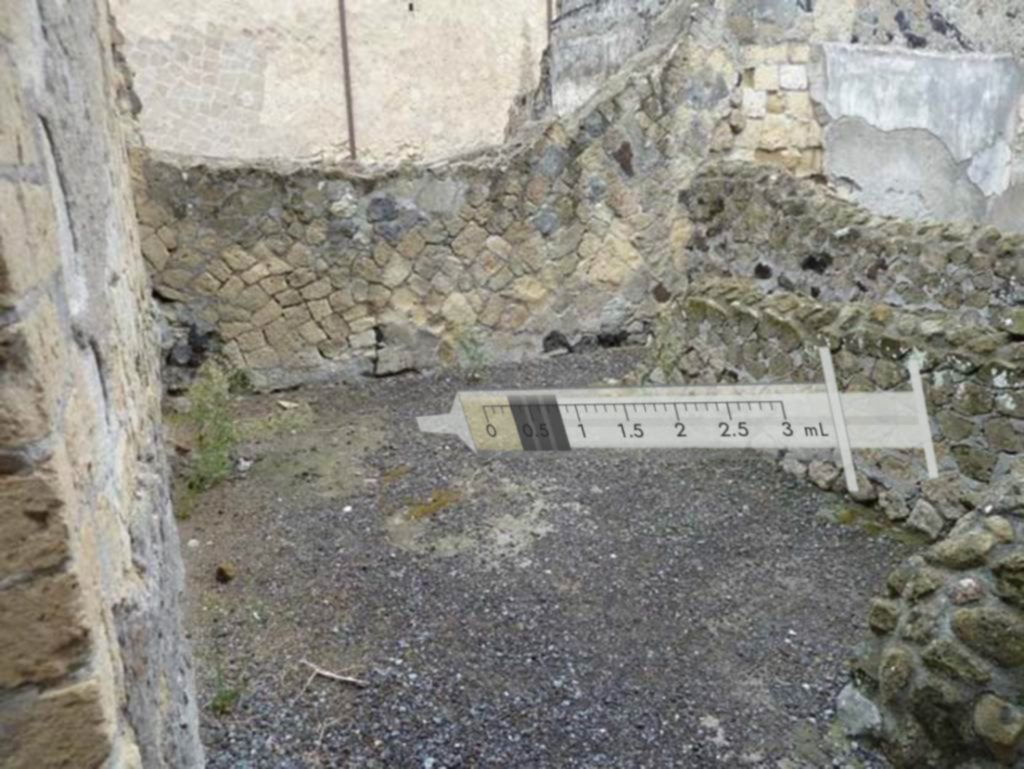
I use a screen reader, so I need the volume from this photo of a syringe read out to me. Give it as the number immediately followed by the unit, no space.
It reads 0.3mL
